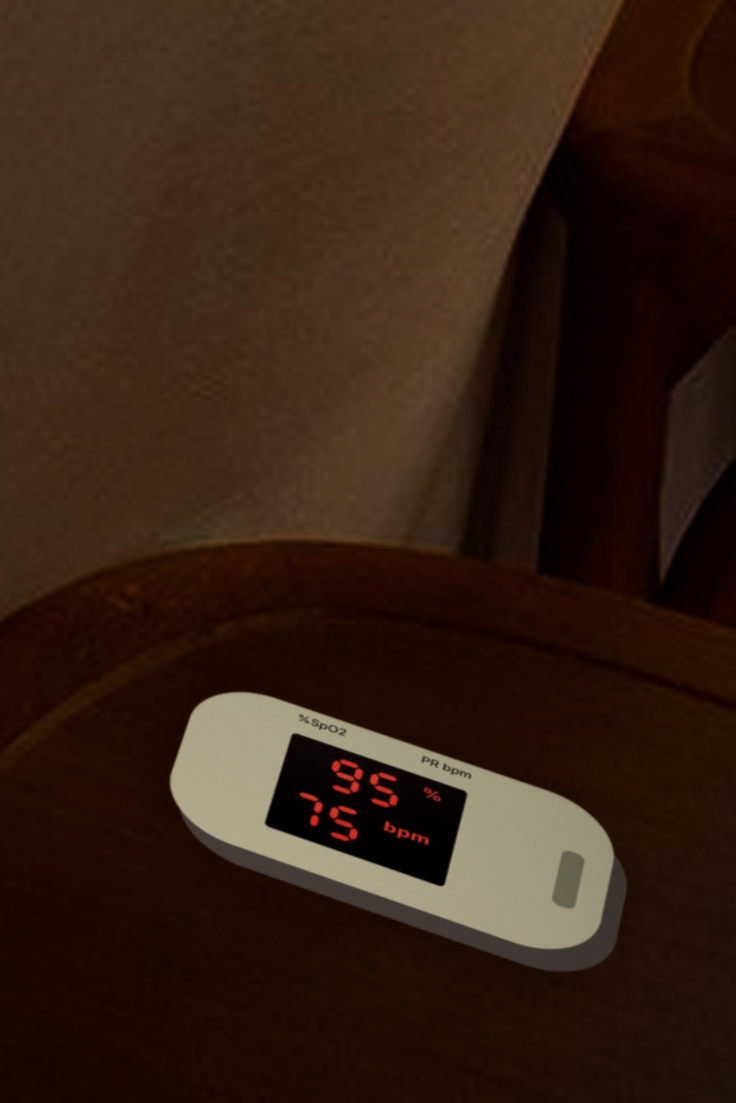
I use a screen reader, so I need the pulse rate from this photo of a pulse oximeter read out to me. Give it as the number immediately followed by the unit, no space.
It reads 75bpm
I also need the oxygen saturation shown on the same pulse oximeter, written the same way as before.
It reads 95%
